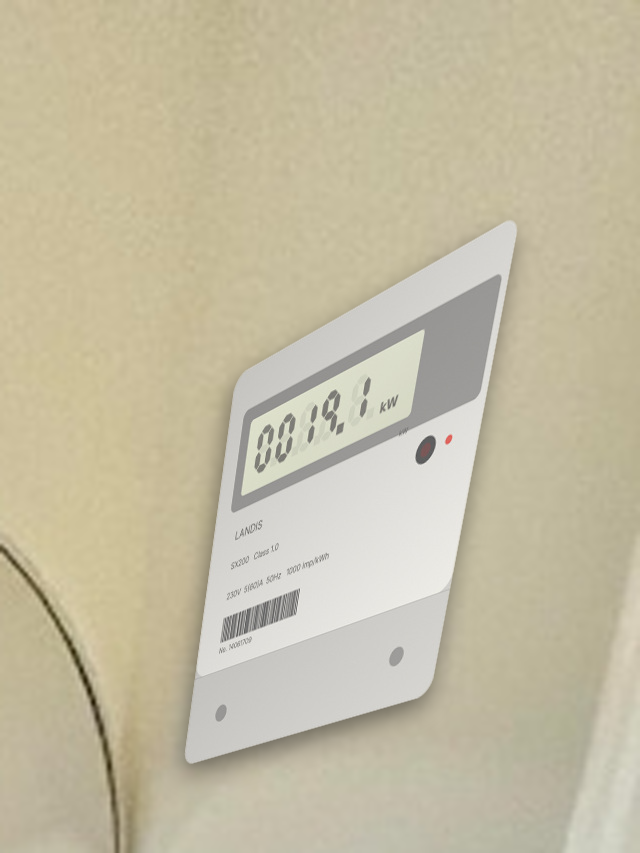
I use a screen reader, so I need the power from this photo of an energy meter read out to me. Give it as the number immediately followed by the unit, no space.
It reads 19.1kW
